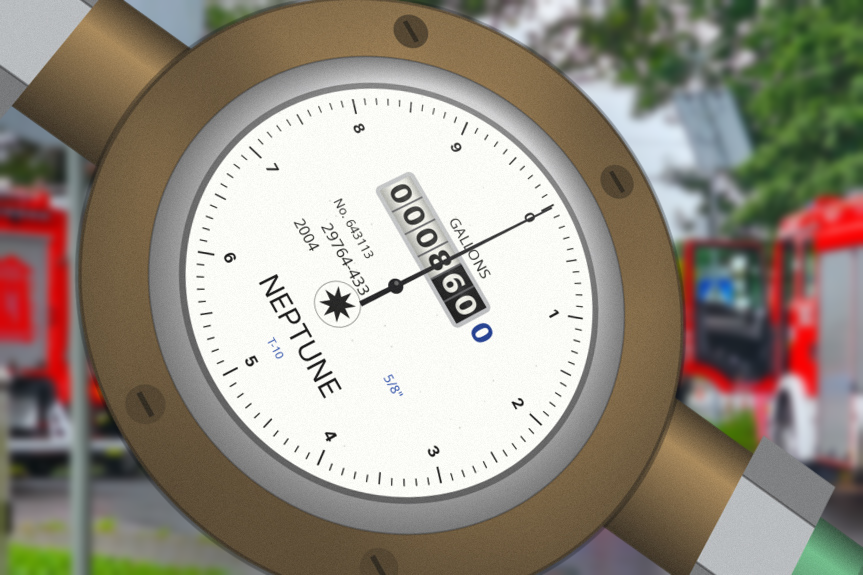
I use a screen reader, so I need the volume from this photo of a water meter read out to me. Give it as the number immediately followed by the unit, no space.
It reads 8600.0gal
